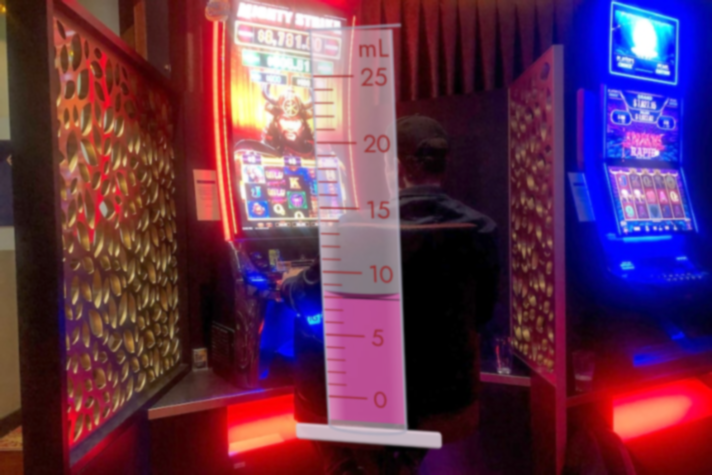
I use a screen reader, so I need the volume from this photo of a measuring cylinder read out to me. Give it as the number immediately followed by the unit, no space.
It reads 8mL
